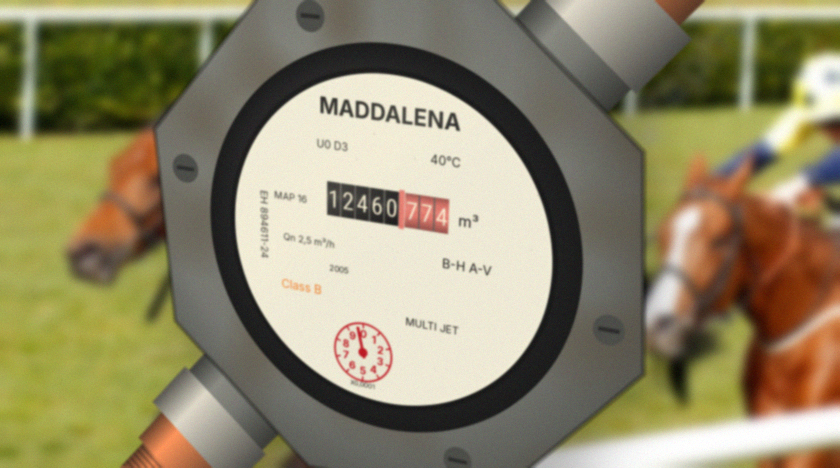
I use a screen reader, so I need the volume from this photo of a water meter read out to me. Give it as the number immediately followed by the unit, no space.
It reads 12460.7739m³
